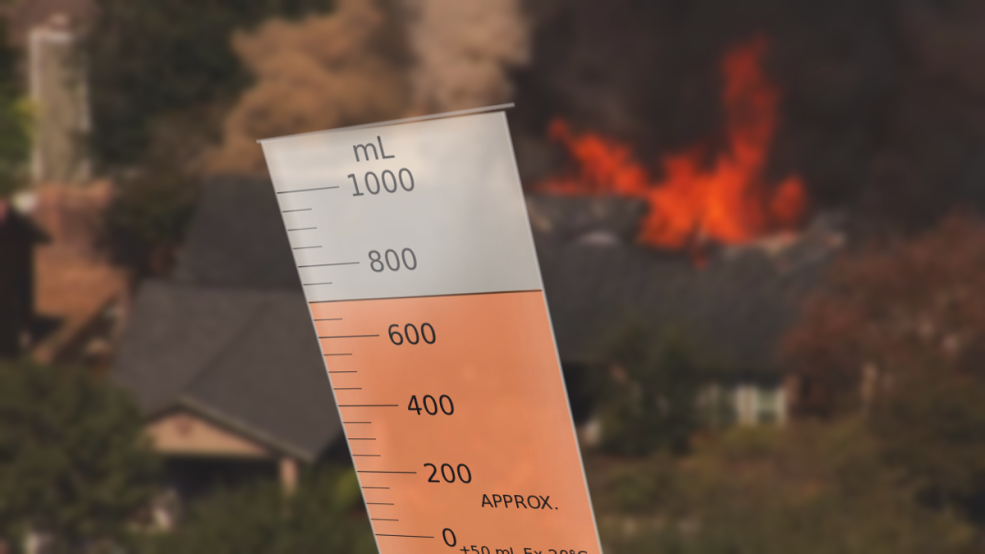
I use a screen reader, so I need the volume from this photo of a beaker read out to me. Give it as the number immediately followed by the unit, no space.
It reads 700mL
